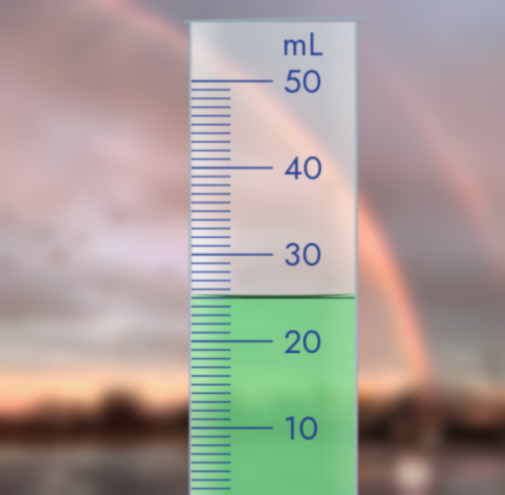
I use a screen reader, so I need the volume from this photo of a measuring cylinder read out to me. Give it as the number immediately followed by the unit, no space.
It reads 25mL
